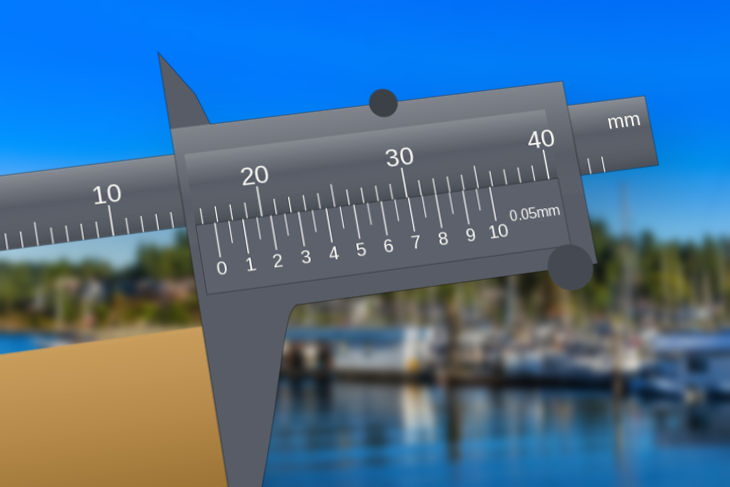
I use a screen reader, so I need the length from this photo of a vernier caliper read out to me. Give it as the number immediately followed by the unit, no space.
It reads 16.8mm
